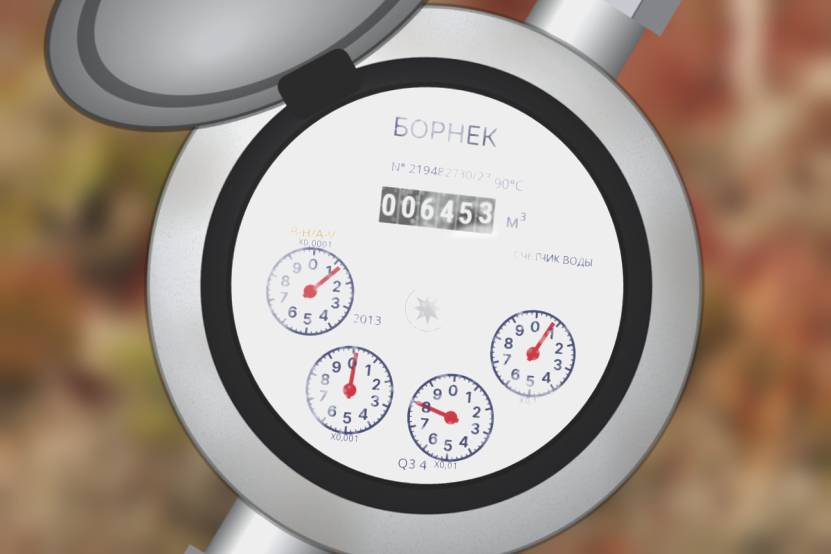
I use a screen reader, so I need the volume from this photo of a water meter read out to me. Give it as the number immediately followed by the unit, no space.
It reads 6453.0801m³
